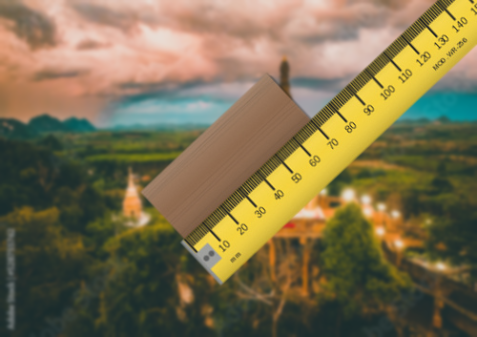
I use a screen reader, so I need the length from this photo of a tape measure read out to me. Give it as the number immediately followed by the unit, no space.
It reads 70mm
